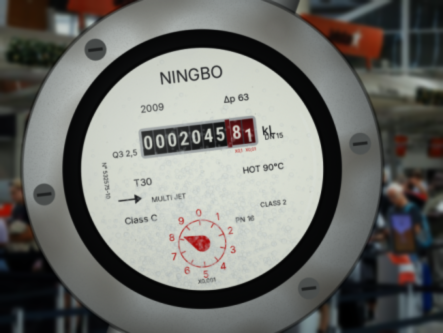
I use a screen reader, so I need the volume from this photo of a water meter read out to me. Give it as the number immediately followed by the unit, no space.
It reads 2045.808kL
